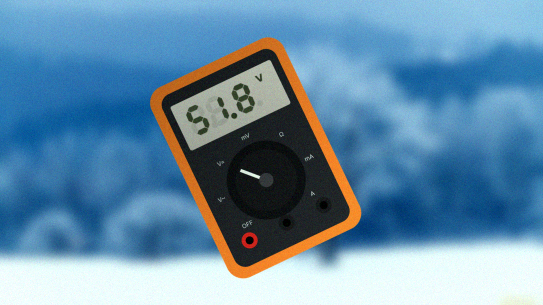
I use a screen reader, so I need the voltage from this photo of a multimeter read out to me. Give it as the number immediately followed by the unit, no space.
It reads 51.8V
